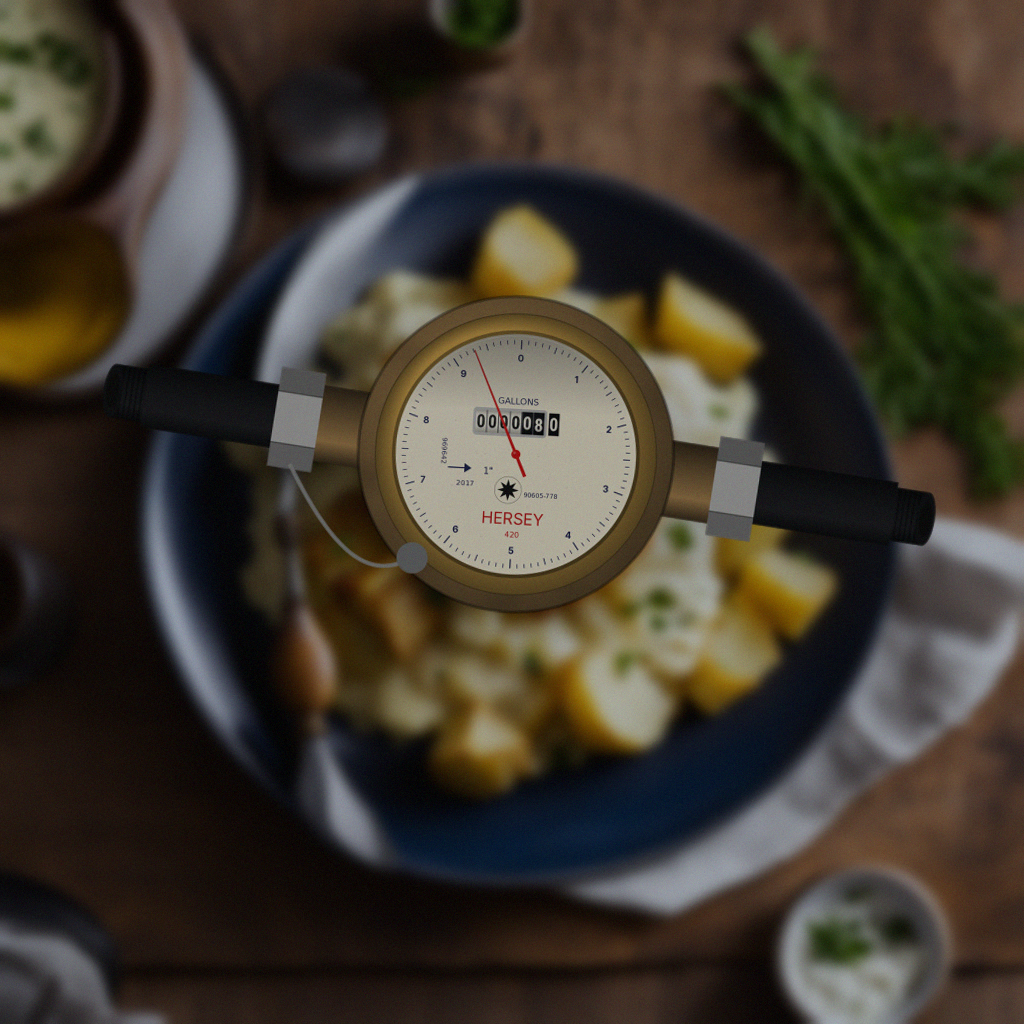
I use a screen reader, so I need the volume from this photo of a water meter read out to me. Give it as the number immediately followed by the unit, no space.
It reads 79.3gal
